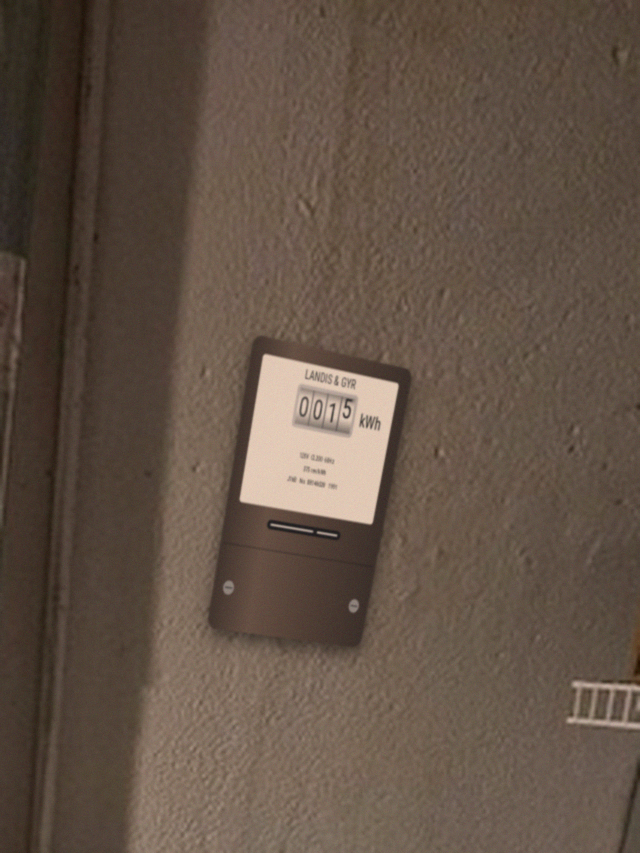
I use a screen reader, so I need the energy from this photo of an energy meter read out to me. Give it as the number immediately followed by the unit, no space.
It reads 15kWh
